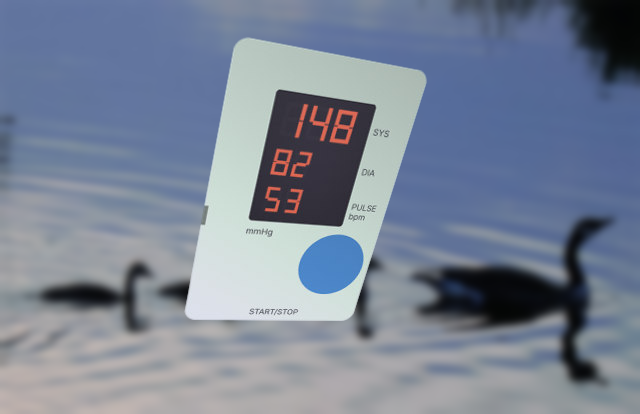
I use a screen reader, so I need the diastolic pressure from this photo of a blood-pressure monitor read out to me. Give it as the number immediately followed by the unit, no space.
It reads 82mmHg
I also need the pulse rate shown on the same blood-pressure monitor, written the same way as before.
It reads 53bpm
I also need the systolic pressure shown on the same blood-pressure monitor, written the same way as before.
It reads 148mmHg
